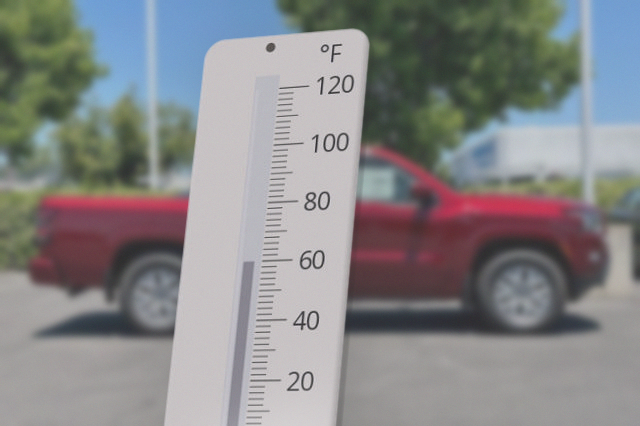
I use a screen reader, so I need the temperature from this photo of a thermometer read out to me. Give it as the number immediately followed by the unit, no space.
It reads 60°F
